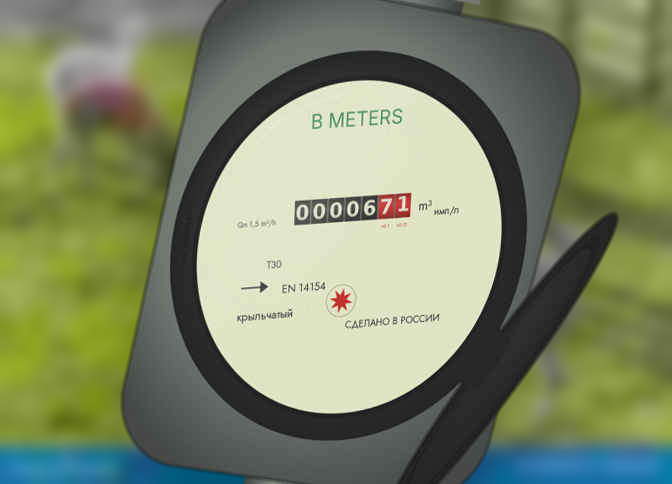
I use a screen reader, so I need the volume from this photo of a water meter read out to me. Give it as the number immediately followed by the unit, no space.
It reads 6.71m³
